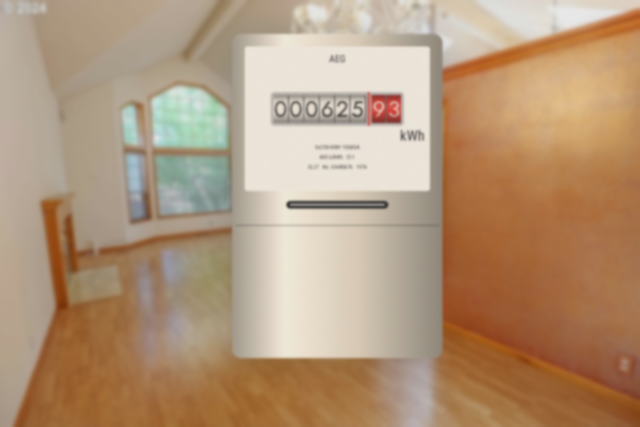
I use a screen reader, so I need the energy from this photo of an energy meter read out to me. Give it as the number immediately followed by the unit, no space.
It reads 625.93kWh
